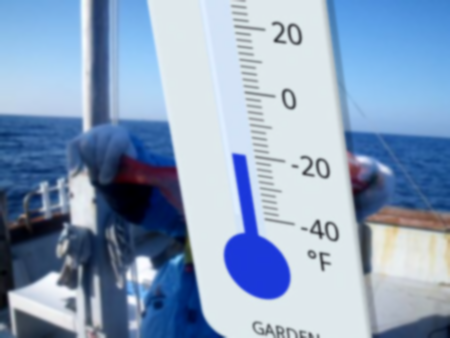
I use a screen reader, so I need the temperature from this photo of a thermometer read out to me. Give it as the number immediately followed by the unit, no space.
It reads -20°F
